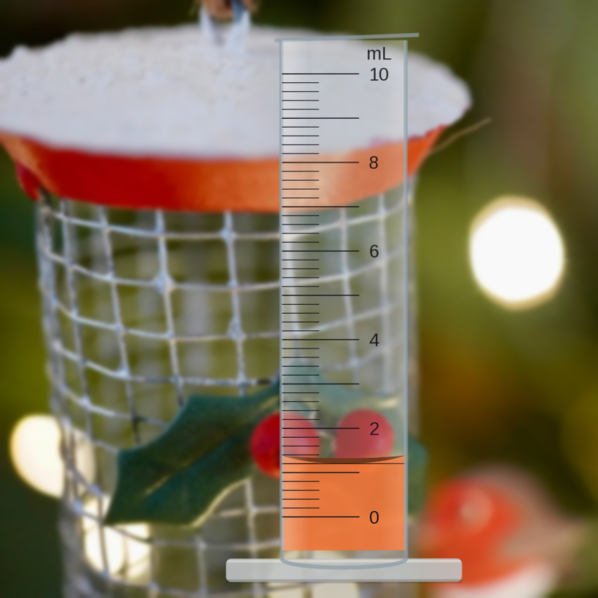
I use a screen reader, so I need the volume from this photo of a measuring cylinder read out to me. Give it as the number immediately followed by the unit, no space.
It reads 1.2mL
